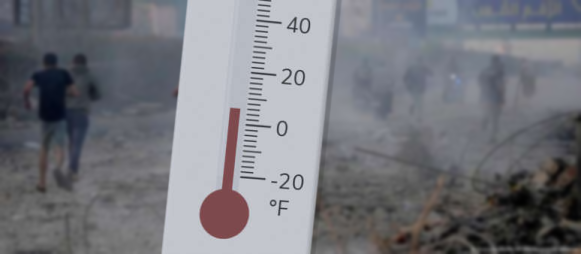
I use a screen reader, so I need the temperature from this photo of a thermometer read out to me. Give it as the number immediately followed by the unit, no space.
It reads 6°F
